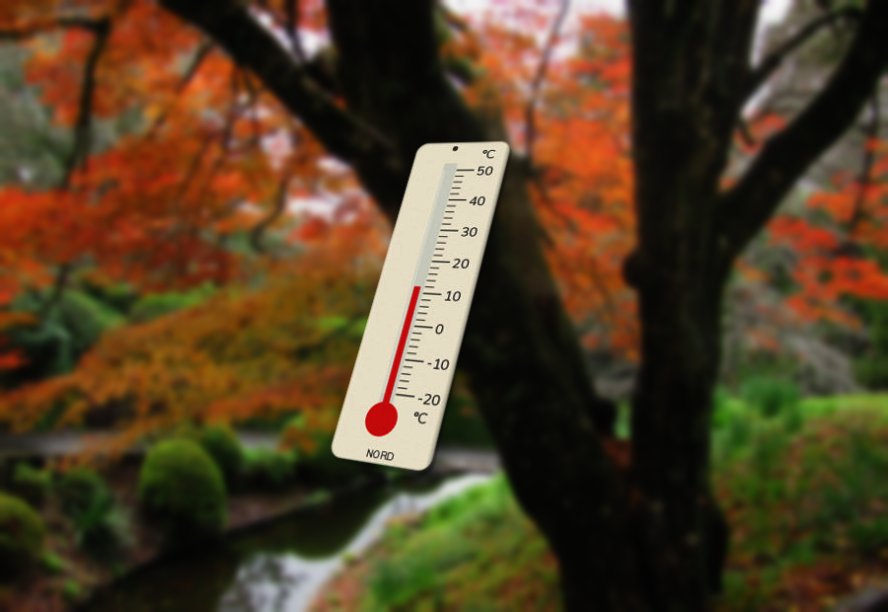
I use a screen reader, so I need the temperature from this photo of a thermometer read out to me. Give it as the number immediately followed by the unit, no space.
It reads 12°C
